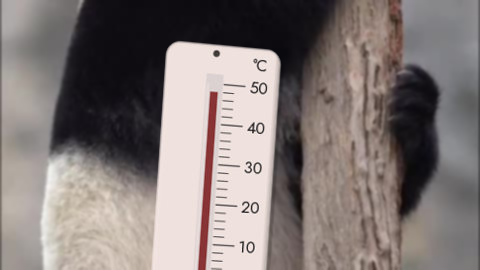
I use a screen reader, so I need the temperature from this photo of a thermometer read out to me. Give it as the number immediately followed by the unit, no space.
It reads 48°C
